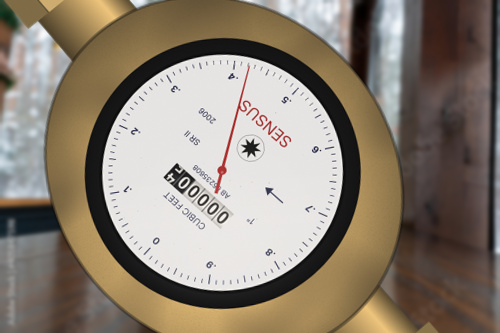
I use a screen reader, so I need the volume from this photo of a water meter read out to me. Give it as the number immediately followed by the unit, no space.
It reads 4.42ft³
